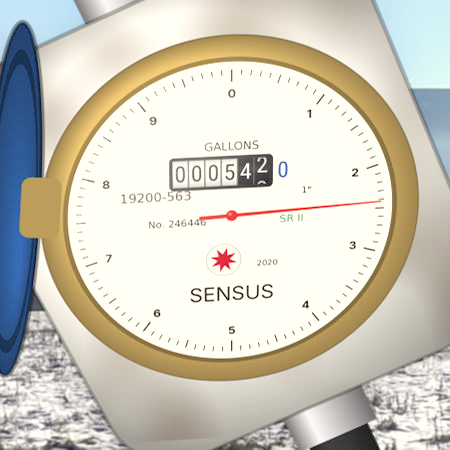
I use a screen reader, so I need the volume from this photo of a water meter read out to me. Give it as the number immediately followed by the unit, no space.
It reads 5422.4gal
